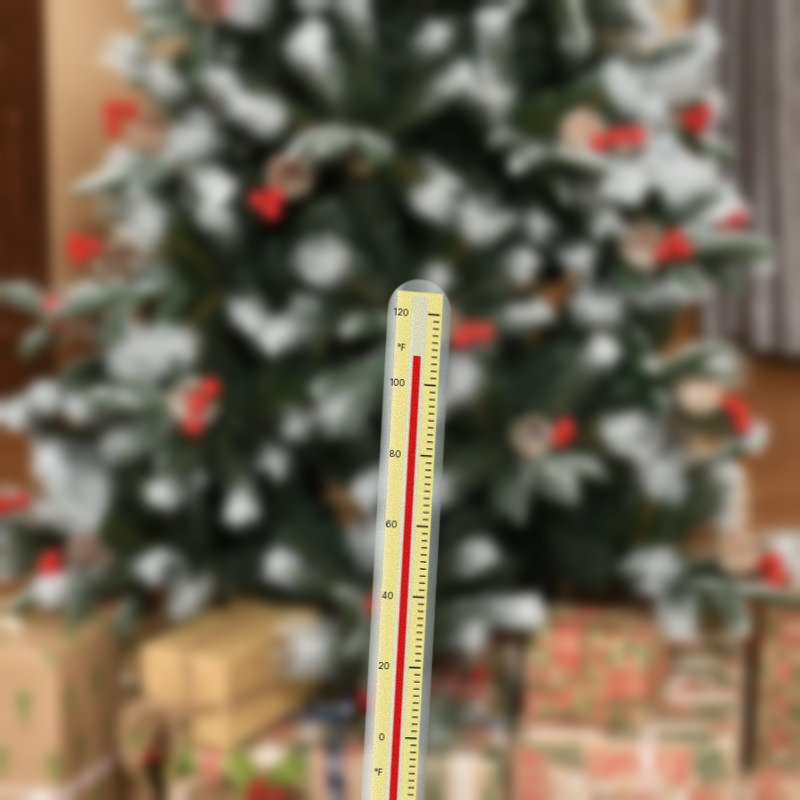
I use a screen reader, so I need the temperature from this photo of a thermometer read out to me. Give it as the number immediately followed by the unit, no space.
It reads 108°F
